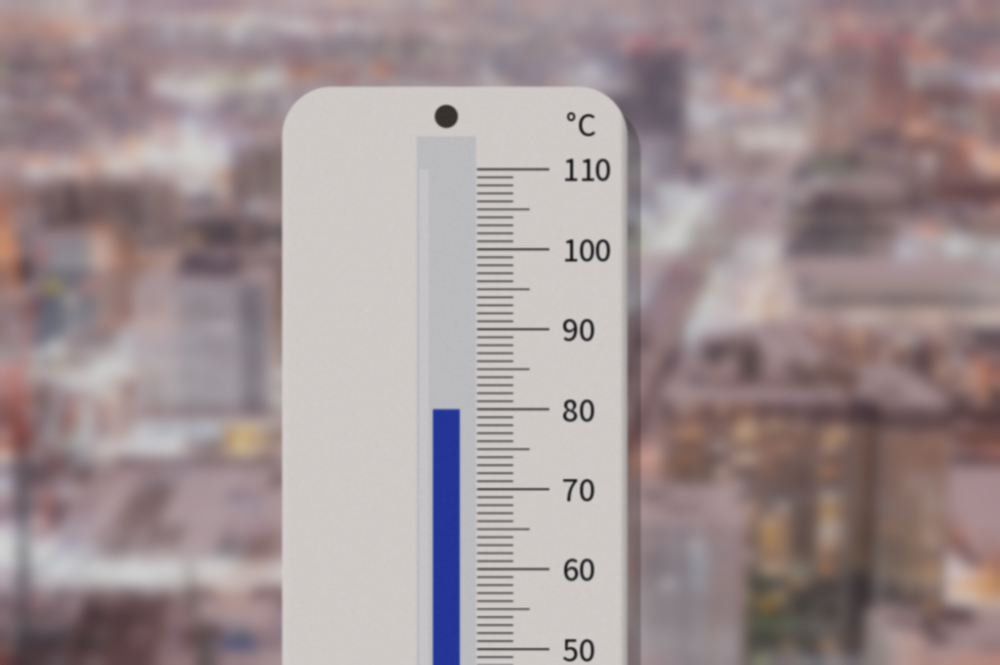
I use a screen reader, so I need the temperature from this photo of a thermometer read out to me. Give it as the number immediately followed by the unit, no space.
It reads 80°C
